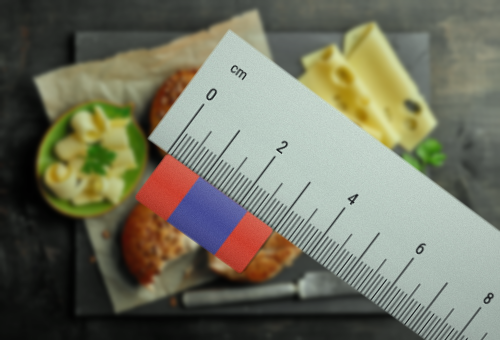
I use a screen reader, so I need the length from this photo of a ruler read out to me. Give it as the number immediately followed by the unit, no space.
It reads 3cm
